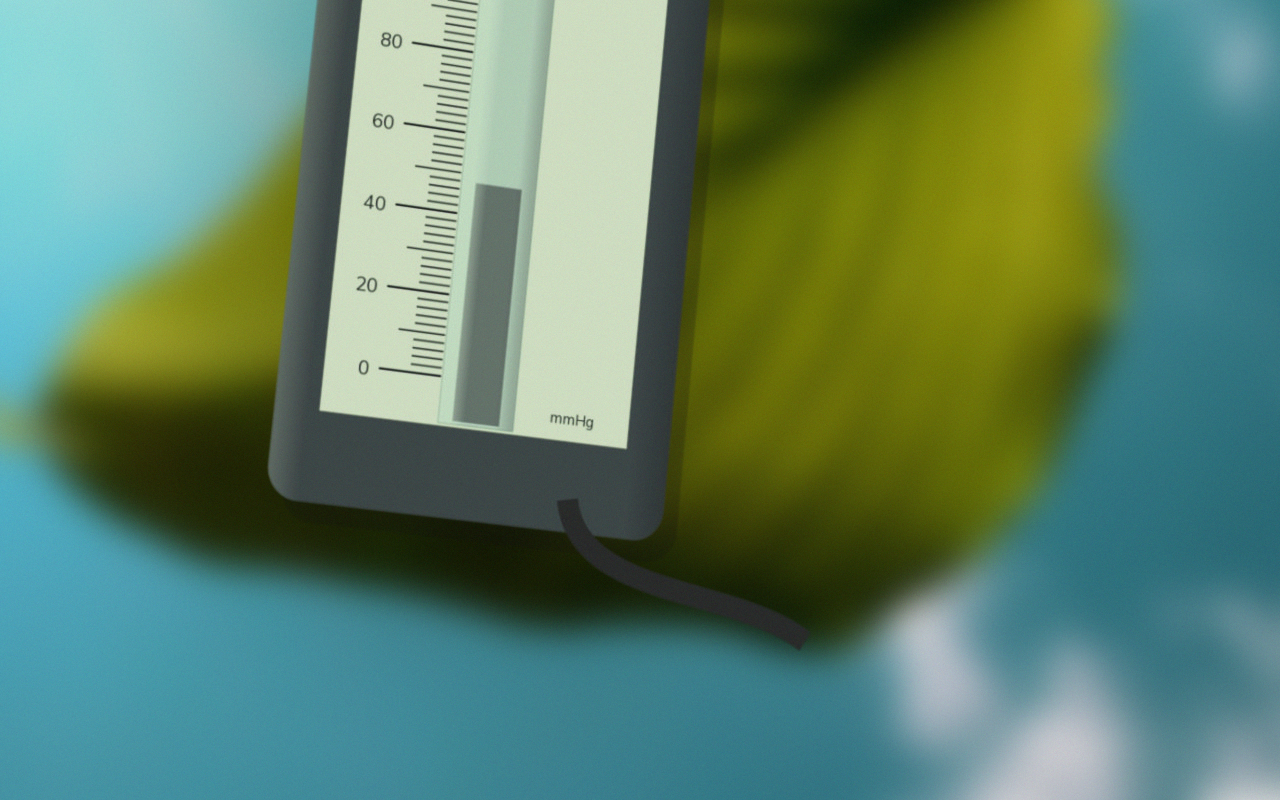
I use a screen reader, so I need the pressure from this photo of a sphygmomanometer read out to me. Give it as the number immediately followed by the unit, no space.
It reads 48mmHg
